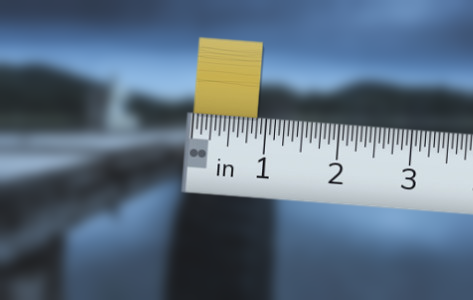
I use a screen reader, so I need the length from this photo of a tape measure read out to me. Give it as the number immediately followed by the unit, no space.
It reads 0.875in
